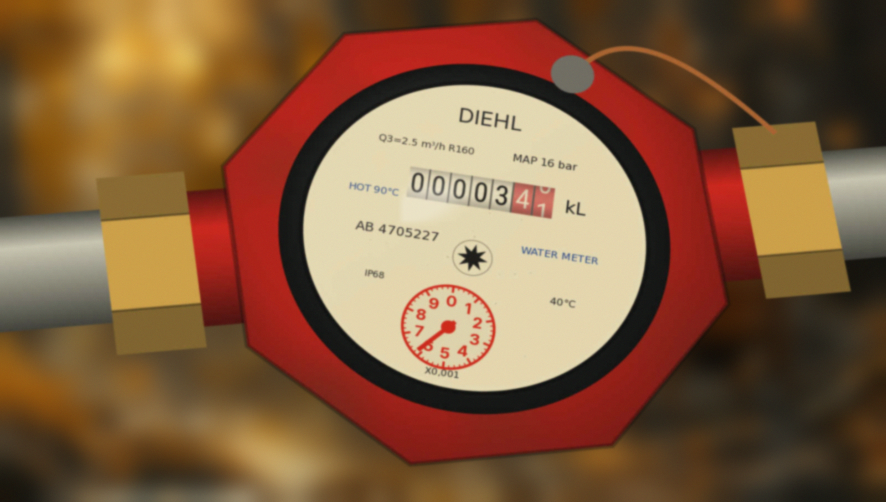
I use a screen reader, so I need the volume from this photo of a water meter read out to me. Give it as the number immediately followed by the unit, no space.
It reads 3.406kL
